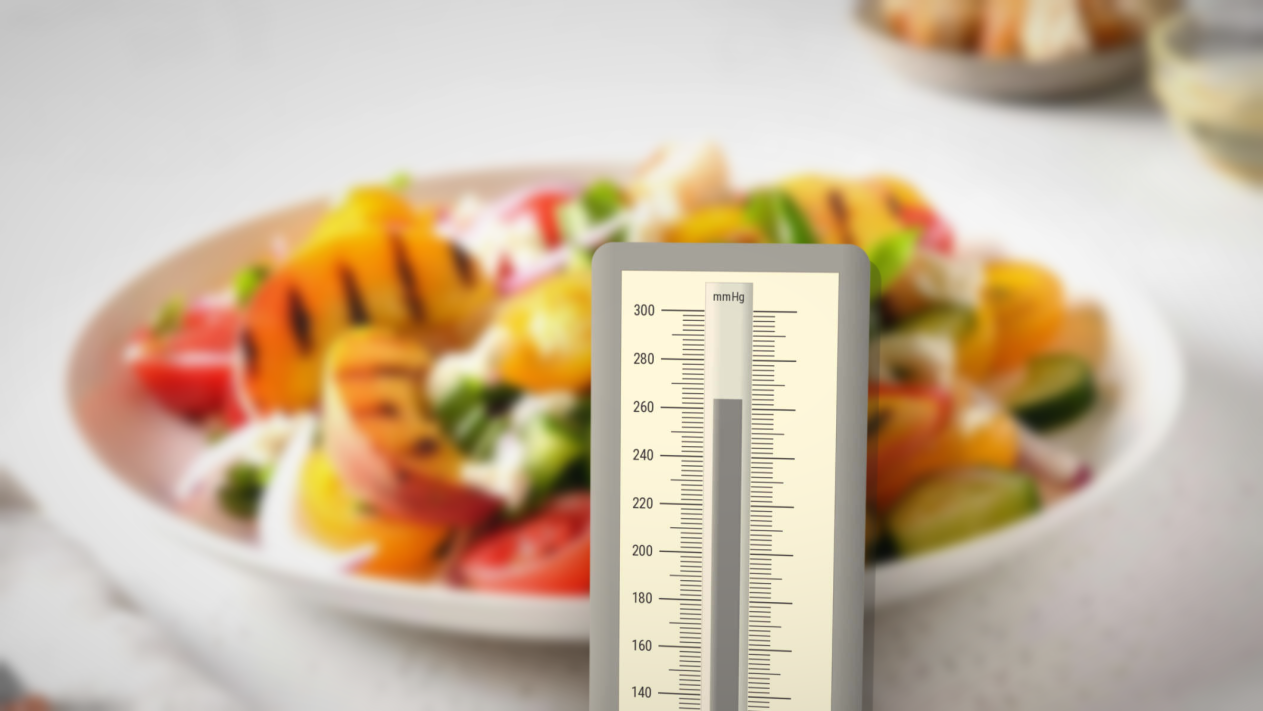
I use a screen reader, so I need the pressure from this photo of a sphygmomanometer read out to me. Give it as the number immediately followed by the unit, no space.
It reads 264mmHg
